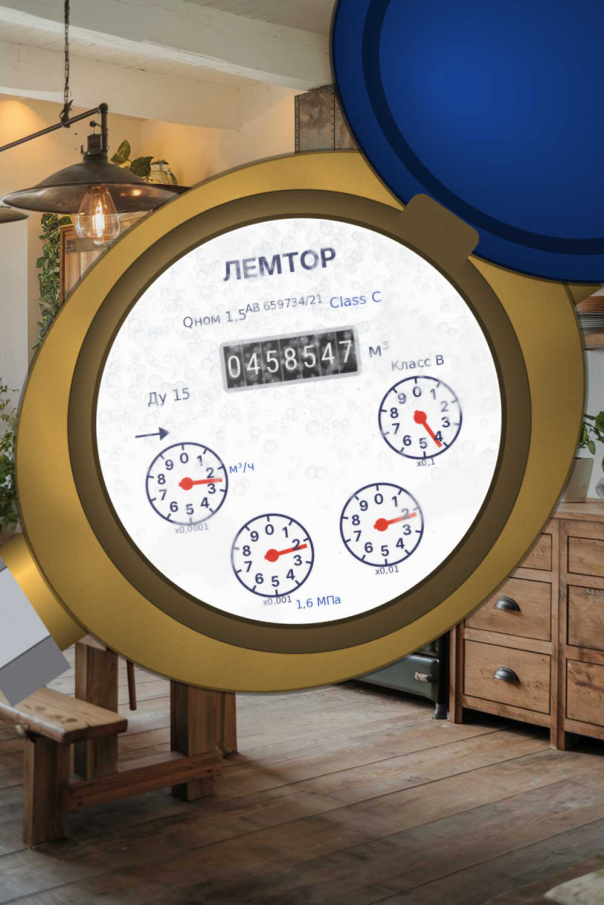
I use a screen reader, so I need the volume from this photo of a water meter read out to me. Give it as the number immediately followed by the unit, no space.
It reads 458547.4222m³
